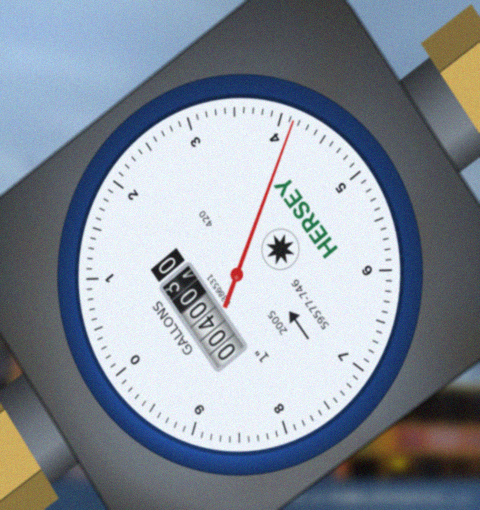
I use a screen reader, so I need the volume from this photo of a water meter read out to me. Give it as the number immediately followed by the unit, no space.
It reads 40034.1gal
